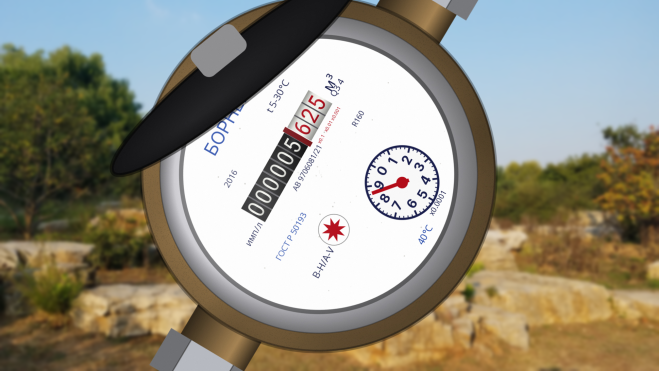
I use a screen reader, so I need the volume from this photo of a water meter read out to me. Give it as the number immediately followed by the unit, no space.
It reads 5.6258m³
